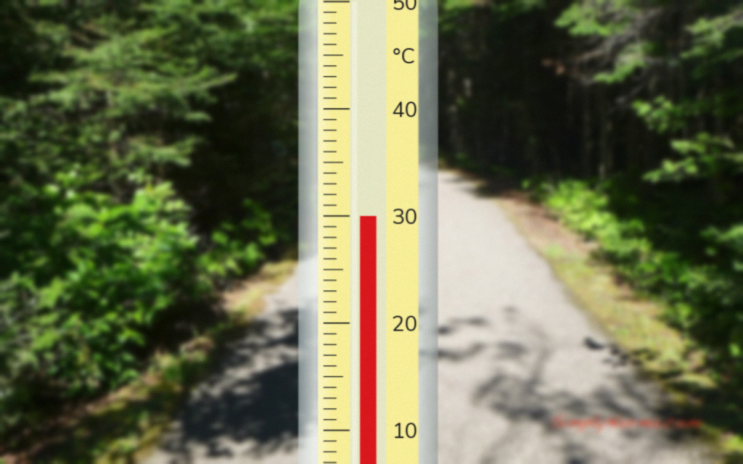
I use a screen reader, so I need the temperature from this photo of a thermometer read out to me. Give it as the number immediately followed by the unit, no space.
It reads 30°C
